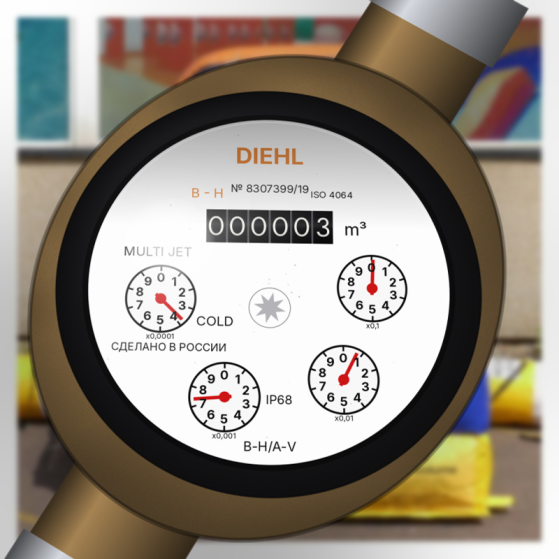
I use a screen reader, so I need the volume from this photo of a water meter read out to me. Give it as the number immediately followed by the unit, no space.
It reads 3.0073m³
